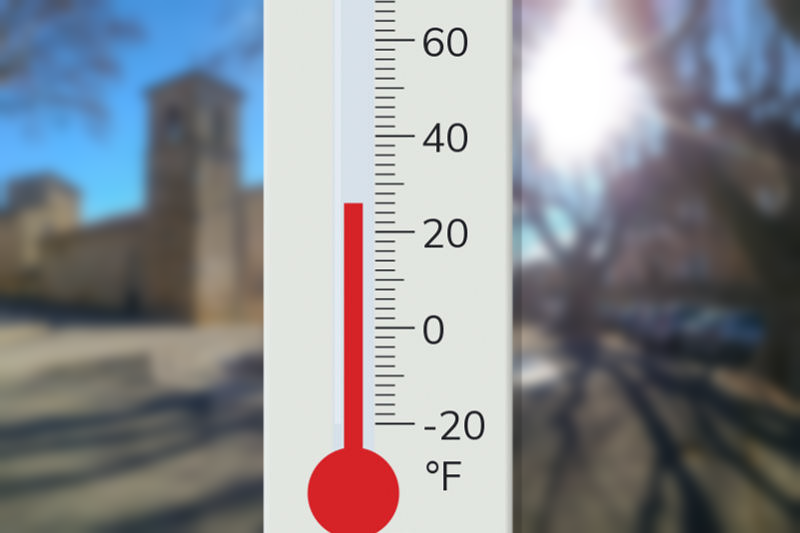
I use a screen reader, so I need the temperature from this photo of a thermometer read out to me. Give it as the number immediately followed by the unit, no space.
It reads 26°F
